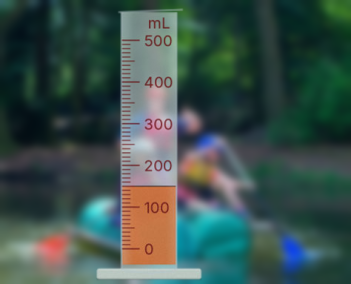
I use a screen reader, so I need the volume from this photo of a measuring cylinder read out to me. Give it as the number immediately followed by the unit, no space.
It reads 150mL
